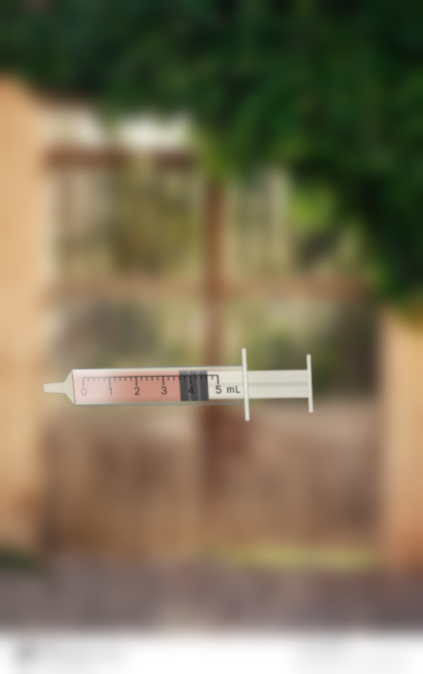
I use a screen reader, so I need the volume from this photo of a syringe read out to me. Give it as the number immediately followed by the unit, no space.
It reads 3.6mL
